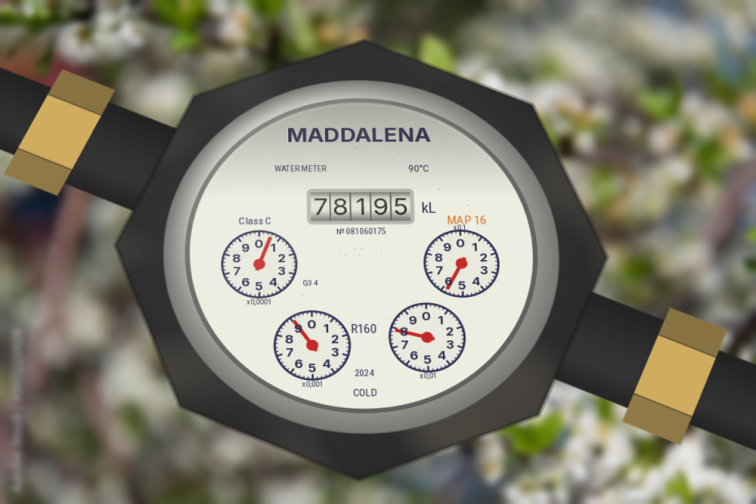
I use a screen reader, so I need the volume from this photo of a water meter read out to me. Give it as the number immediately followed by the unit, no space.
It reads 78195.5790kL
